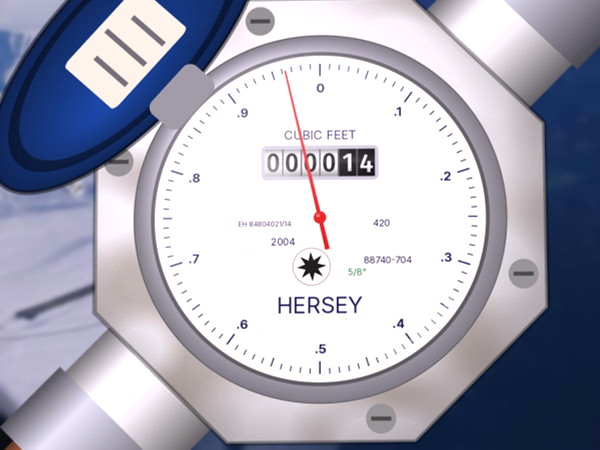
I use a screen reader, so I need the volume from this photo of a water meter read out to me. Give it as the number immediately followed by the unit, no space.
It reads 13.96ft³
